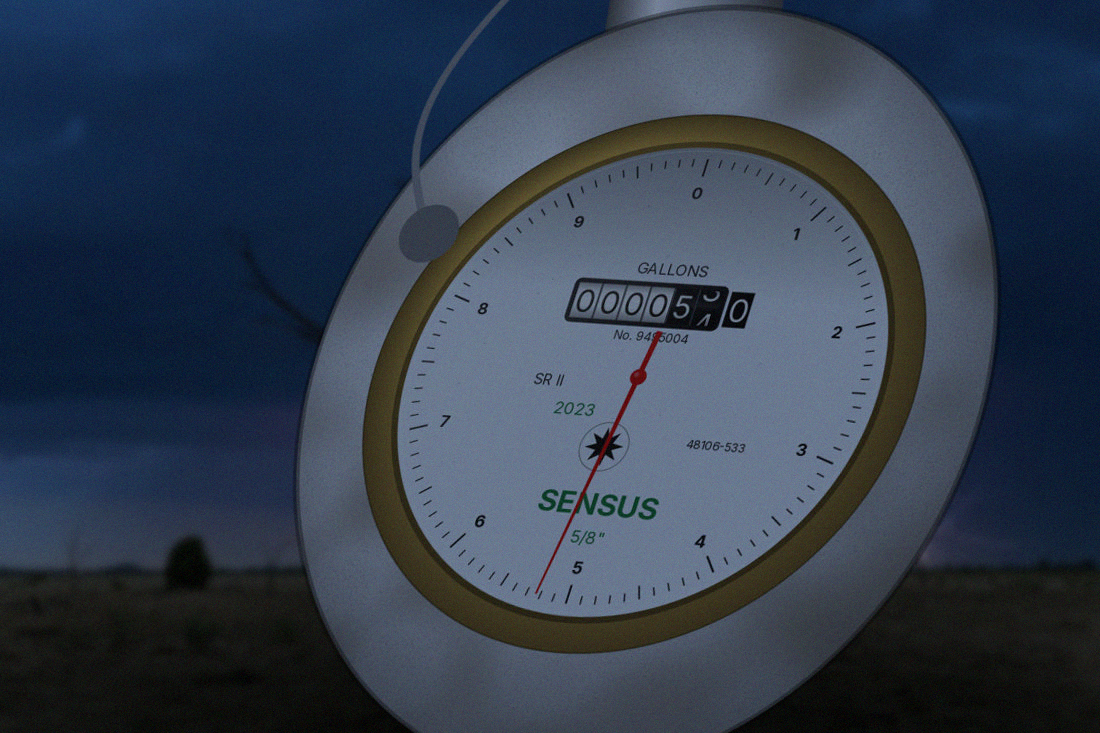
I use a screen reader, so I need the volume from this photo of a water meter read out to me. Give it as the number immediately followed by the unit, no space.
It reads 535.2gal
